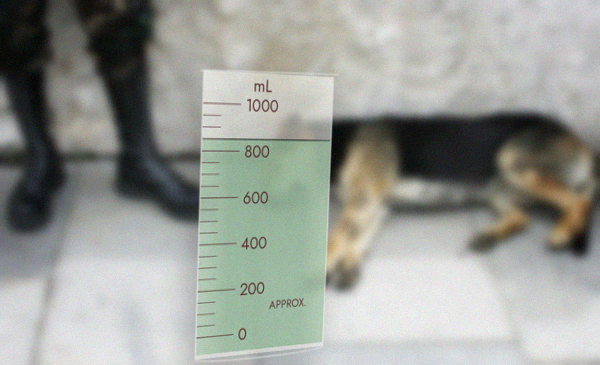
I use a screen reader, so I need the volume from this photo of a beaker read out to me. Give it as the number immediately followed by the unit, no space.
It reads 850mL
